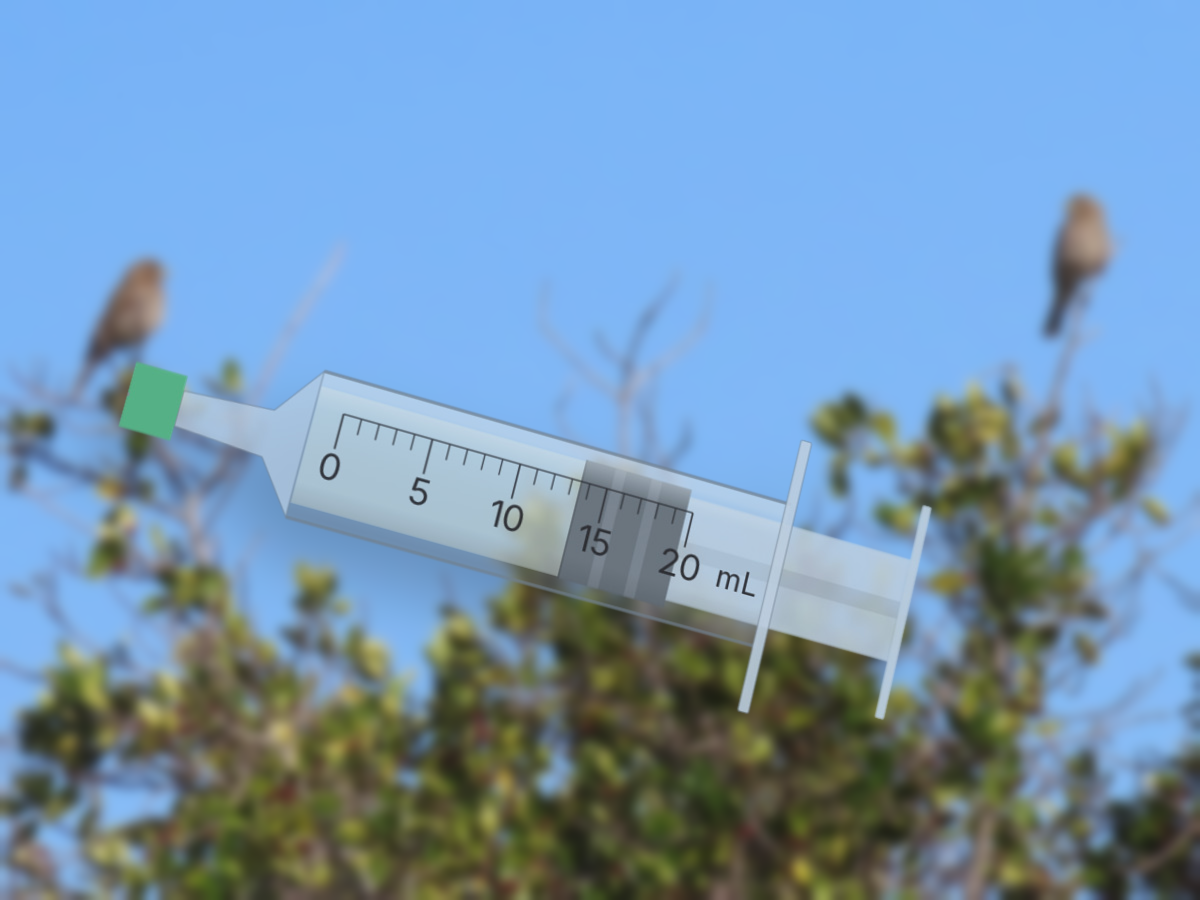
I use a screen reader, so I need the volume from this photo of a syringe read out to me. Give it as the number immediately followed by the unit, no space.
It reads 13.5mL
